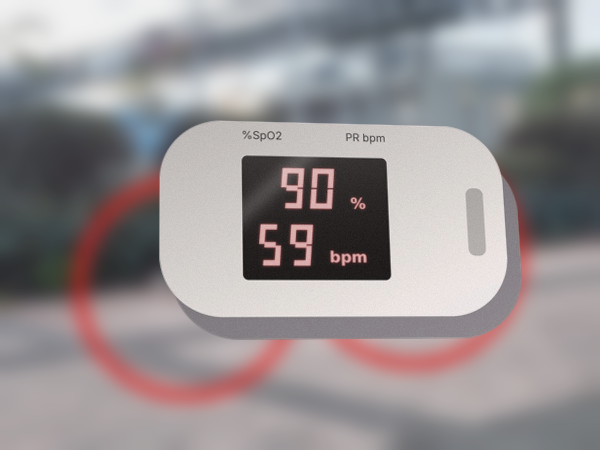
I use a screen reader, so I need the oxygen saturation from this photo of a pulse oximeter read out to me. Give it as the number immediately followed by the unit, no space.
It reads 90%
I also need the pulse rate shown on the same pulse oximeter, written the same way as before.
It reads 59bpm
